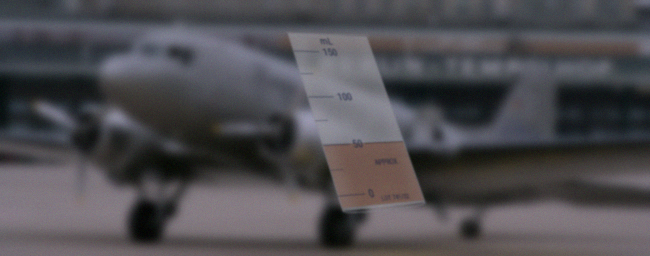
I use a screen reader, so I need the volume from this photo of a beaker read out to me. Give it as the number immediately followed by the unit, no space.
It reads 50mL
